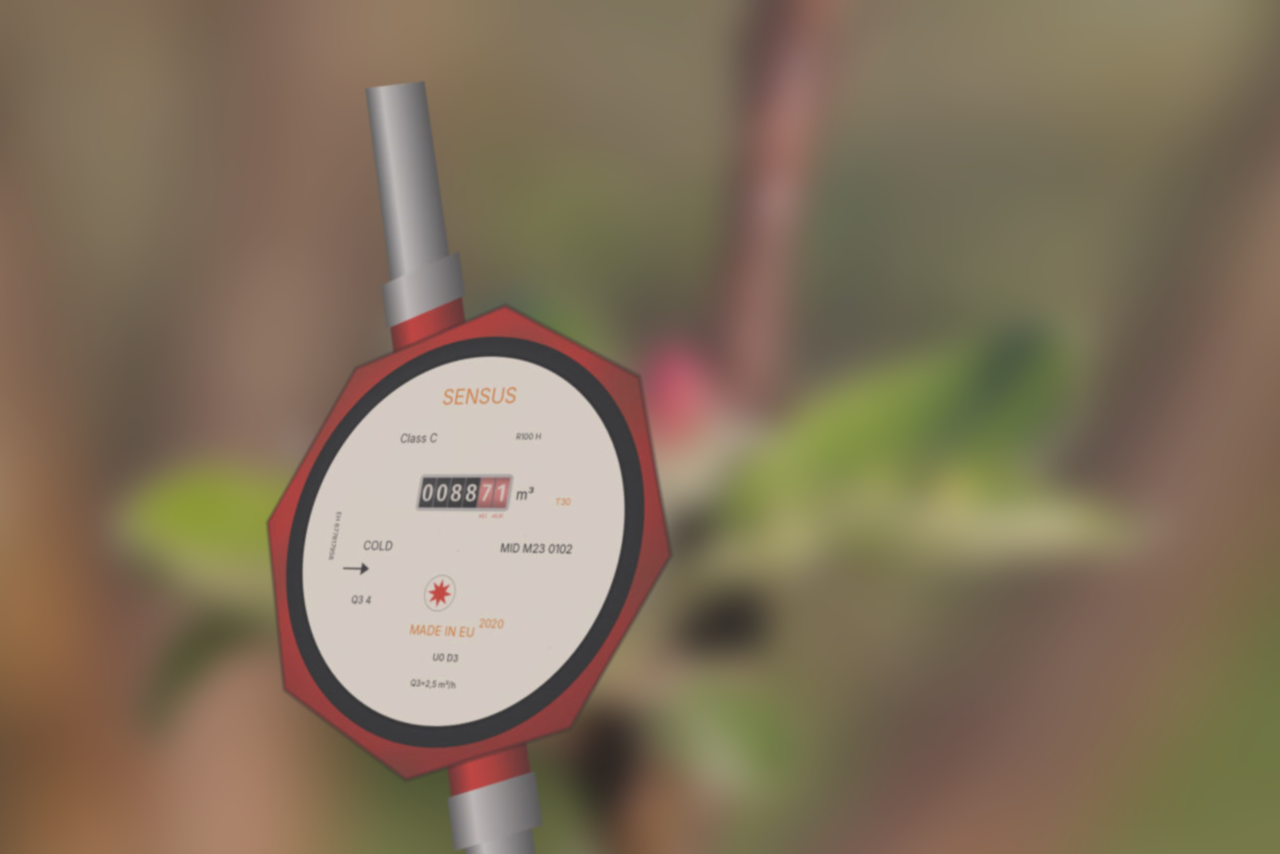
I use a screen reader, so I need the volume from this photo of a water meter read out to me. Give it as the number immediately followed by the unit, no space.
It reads 88.71m³
